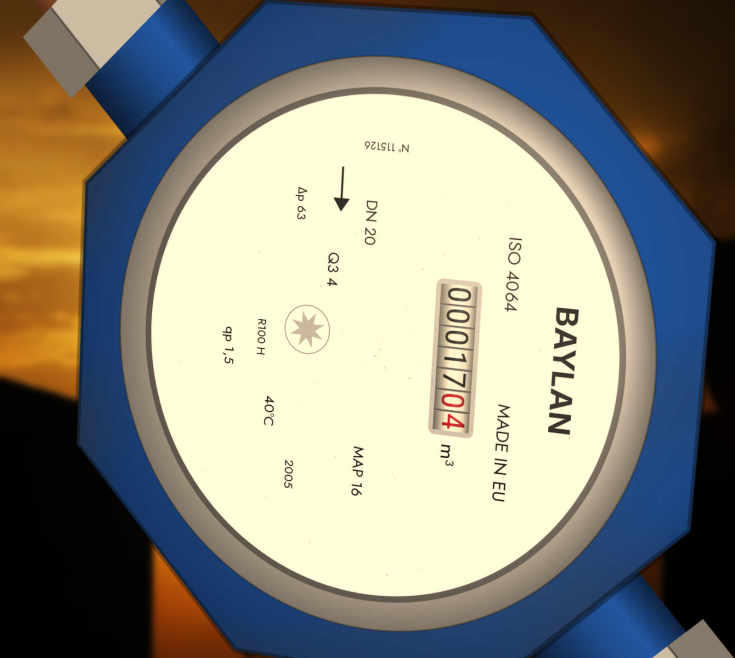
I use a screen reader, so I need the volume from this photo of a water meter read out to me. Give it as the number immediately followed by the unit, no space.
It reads 17.04m³
